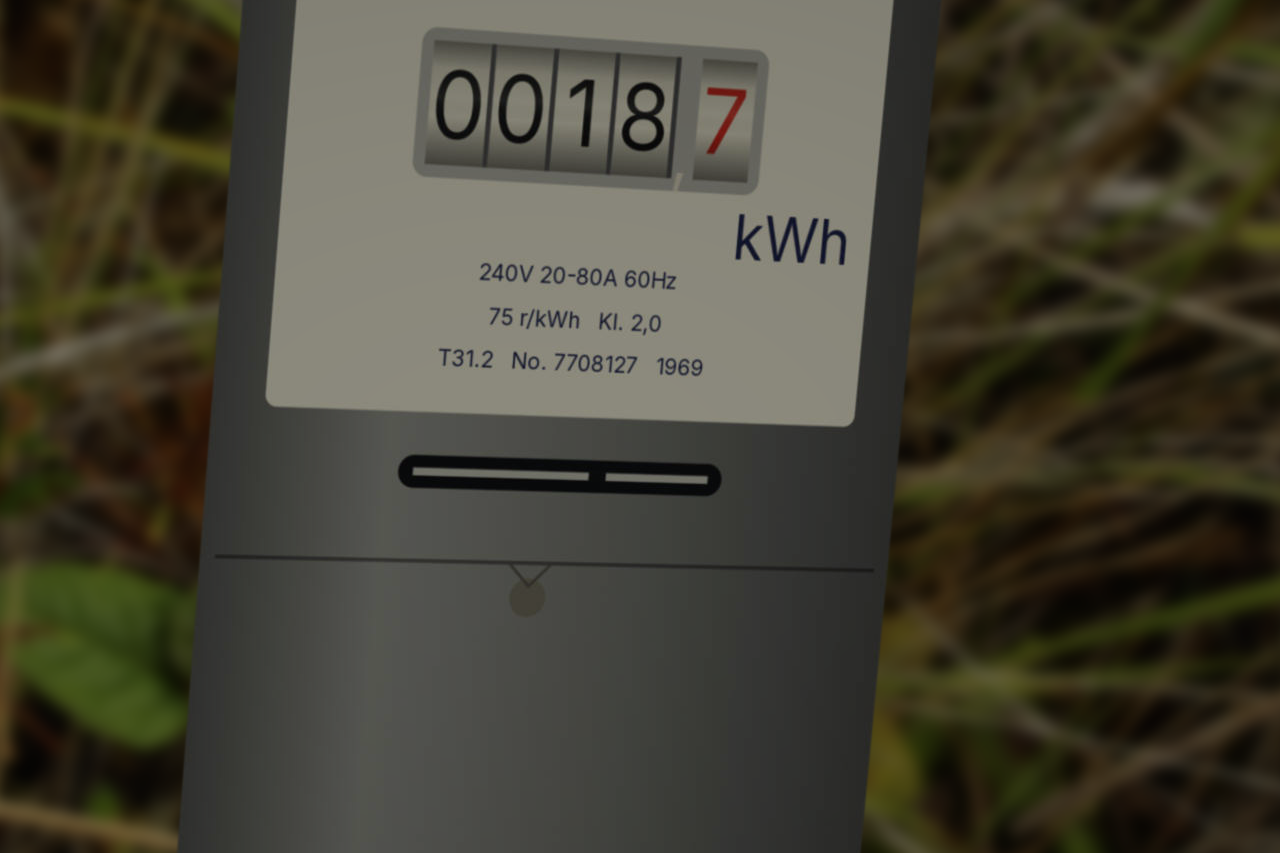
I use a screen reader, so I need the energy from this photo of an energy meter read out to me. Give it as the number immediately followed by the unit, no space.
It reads 18.7kWh
